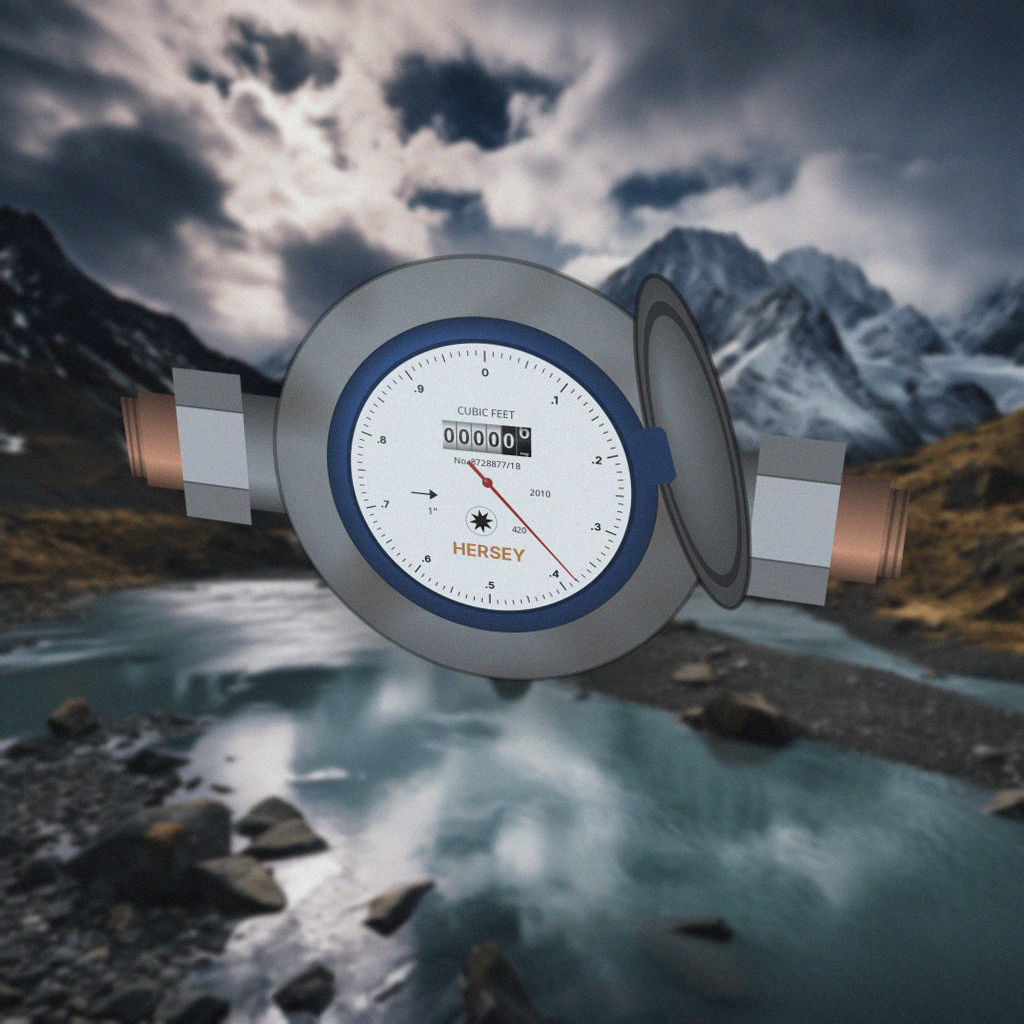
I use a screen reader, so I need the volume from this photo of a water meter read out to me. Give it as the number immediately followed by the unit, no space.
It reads 6.38ft³
